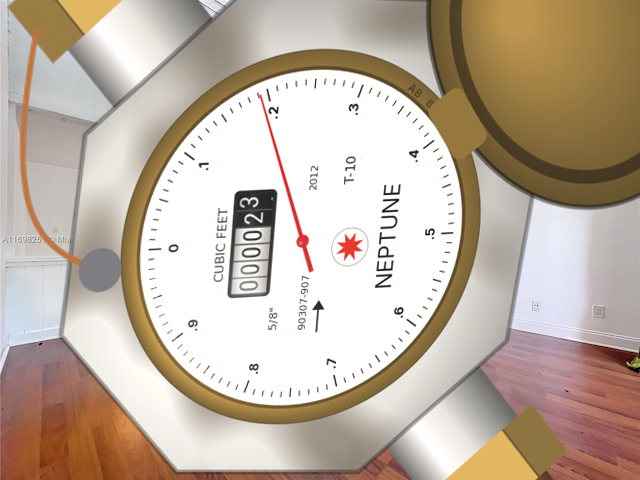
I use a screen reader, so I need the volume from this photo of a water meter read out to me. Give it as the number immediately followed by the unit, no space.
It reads 23.19ft³
